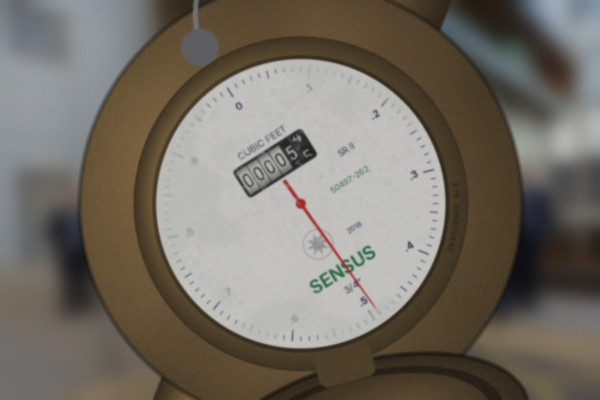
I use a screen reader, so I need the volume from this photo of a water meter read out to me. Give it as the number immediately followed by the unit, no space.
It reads 54.49ft³
